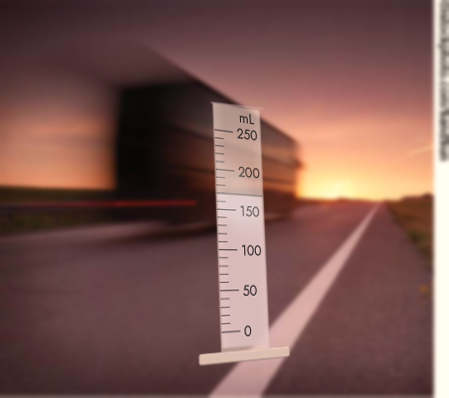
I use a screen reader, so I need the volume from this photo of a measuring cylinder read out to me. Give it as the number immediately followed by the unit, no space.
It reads 170mL
